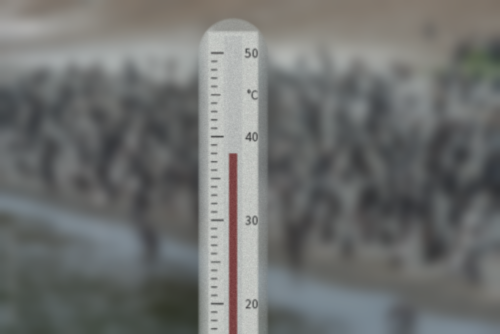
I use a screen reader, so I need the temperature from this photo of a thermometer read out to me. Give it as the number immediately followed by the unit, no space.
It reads 38°C
